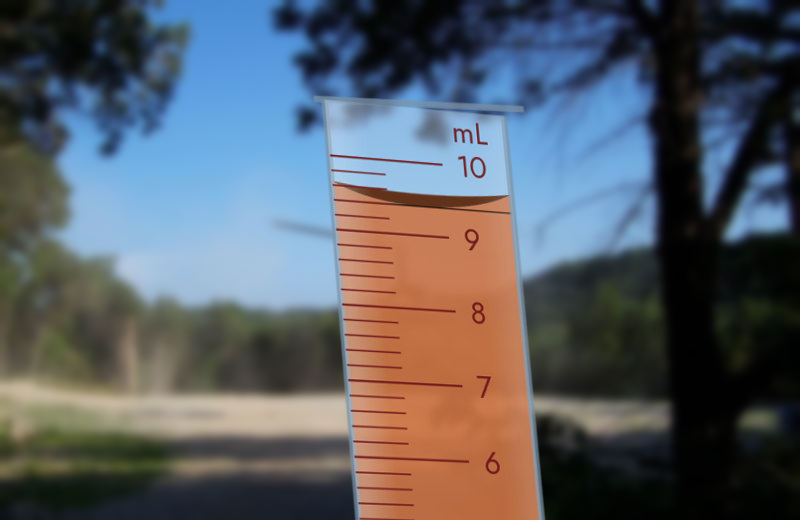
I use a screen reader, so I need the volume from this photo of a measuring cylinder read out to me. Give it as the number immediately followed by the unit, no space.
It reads 9.4mL
